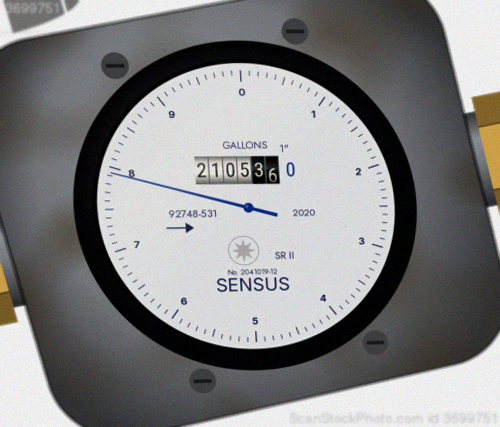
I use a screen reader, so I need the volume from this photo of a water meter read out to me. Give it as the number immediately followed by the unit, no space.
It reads 2105357.9gal
